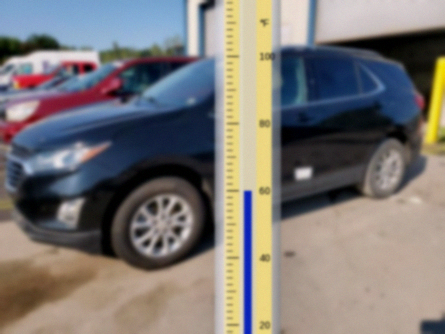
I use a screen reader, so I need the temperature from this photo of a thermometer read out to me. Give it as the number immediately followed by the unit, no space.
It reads 60°F
